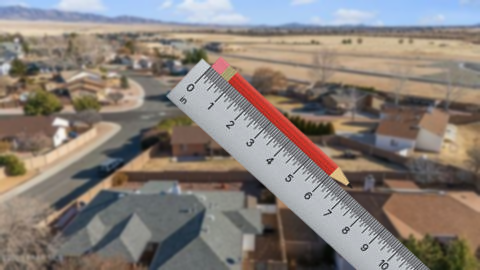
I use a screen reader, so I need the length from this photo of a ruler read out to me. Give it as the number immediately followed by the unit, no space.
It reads 7in
